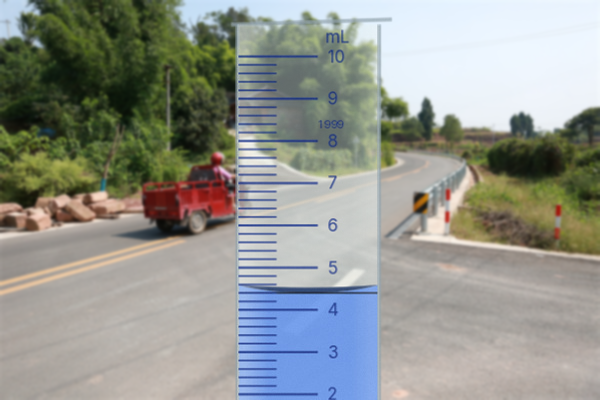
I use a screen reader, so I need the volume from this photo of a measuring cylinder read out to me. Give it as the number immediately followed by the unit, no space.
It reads 4.4mL
